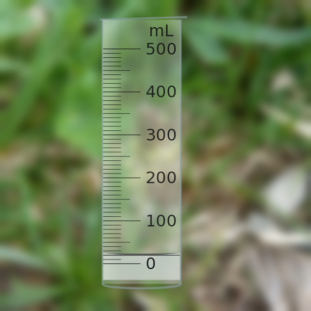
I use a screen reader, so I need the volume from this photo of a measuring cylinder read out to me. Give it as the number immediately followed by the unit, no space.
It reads 20mL
